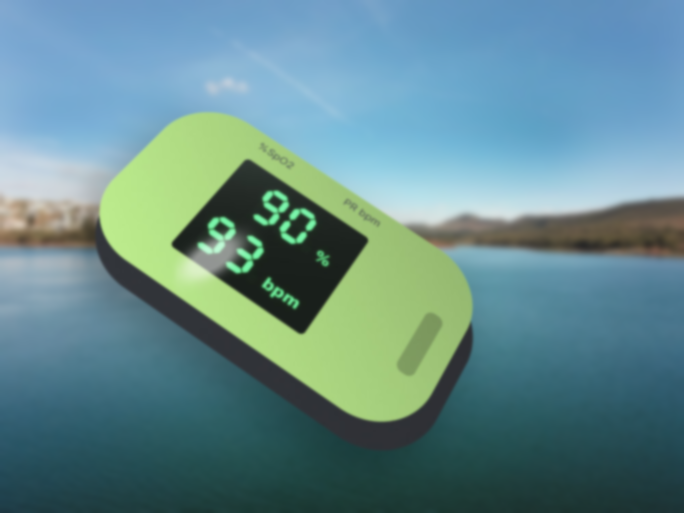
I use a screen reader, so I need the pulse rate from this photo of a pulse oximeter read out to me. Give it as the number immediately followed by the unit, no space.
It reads 93bpm
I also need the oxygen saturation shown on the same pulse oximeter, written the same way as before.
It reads 90%
